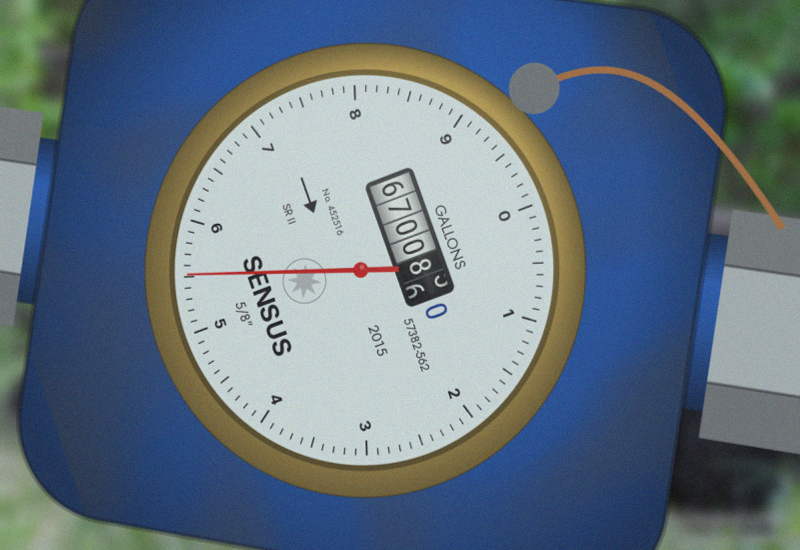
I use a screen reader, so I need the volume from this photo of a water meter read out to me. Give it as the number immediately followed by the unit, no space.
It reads 6700855.5gal
